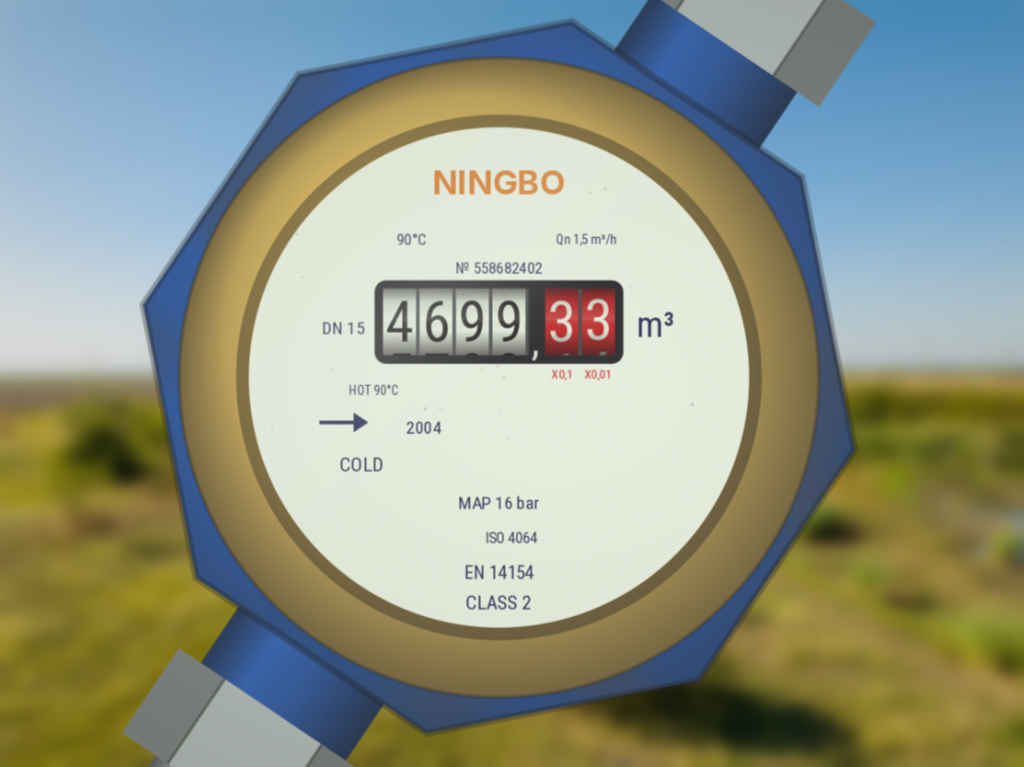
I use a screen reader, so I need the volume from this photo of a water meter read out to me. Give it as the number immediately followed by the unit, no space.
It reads 4699.33m³
